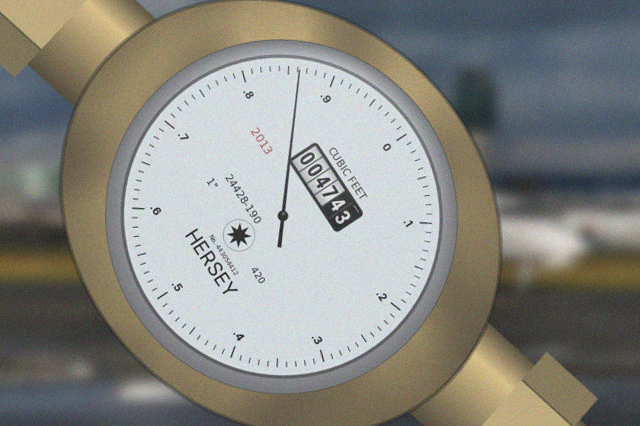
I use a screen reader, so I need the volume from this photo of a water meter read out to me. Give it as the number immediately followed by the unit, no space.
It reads 4742.86ft³
